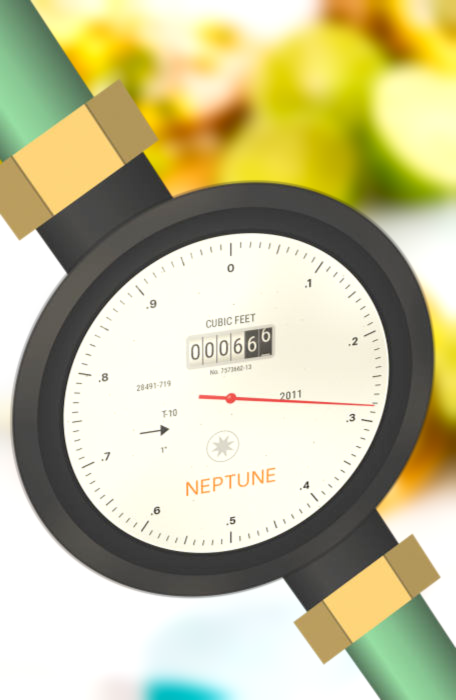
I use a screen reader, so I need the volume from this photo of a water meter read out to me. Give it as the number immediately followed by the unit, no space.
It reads 666.28ft³
